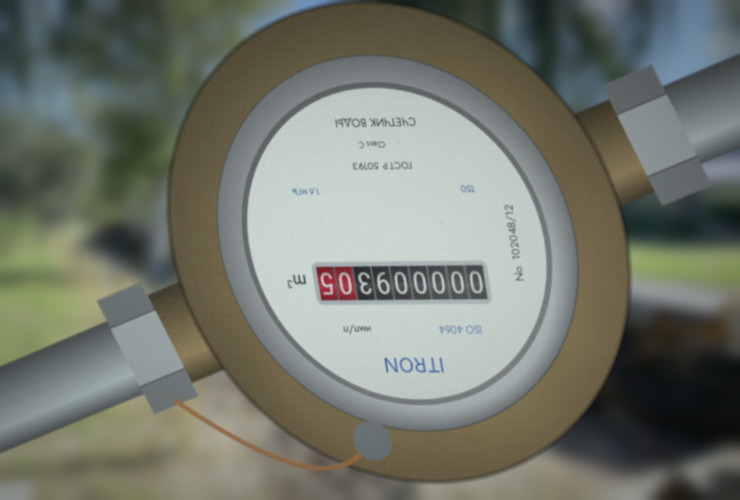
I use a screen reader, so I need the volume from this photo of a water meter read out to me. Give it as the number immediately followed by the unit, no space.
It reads 93.05m³
